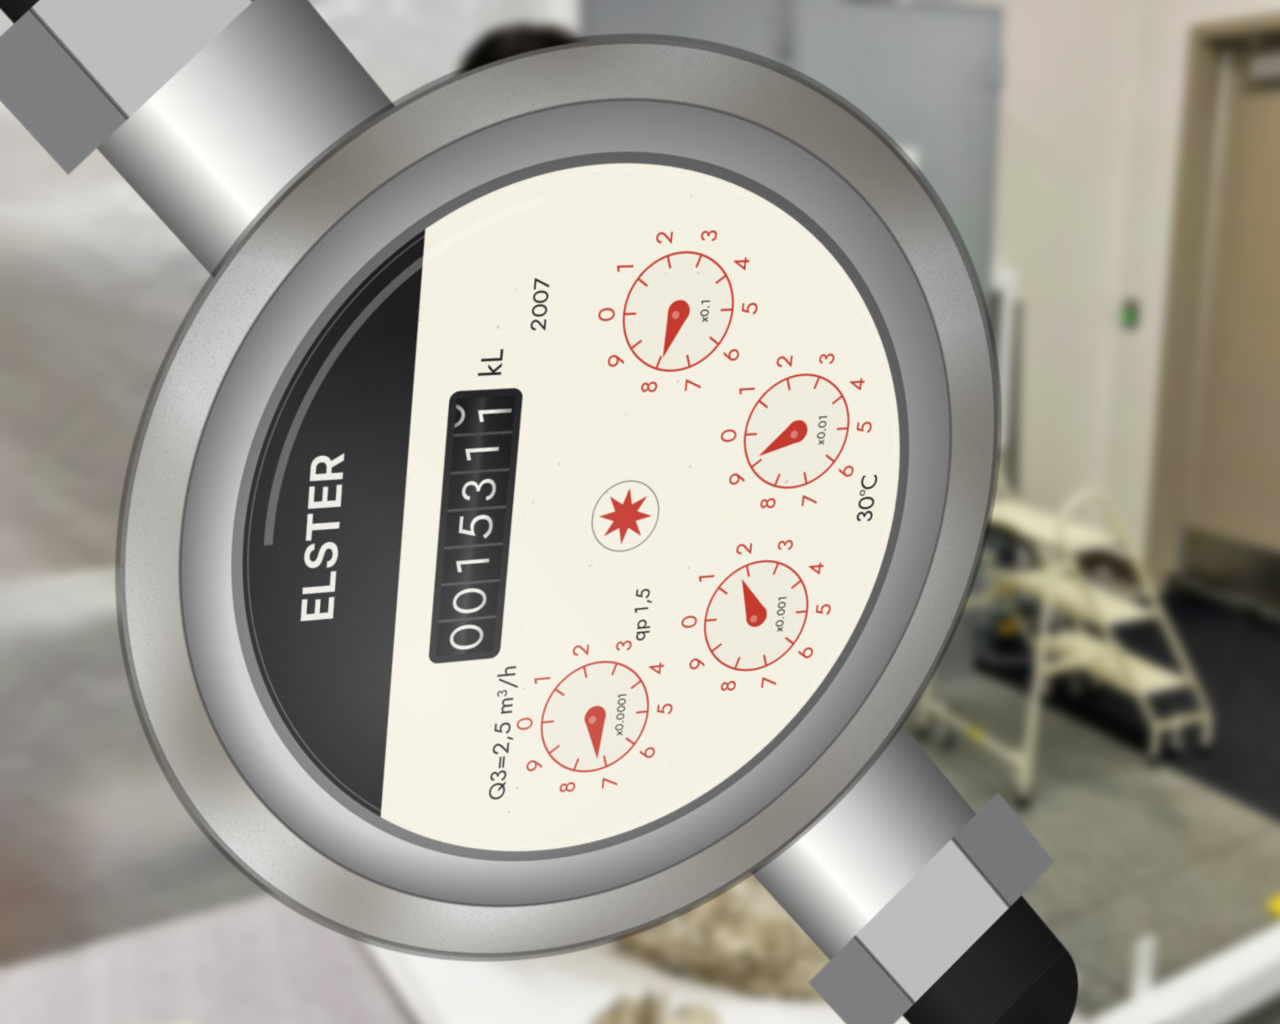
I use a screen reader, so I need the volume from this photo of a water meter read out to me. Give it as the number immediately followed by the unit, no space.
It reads 15310.7917kL
